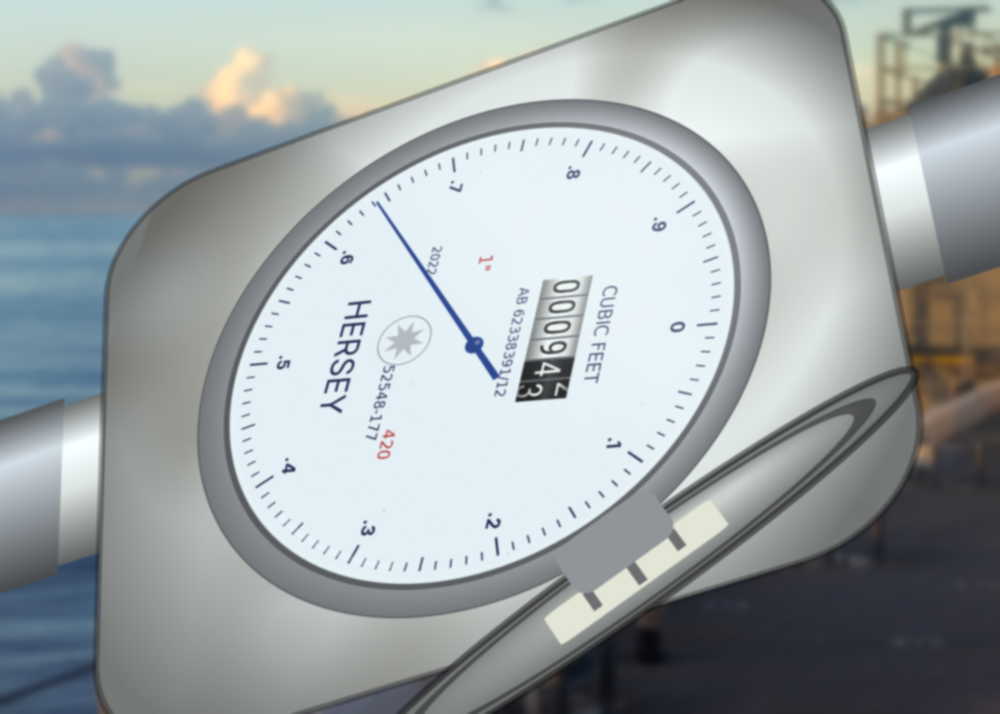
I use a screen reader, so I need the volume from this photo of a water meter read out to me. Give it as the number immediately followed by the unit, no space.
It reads 942.64ft³
